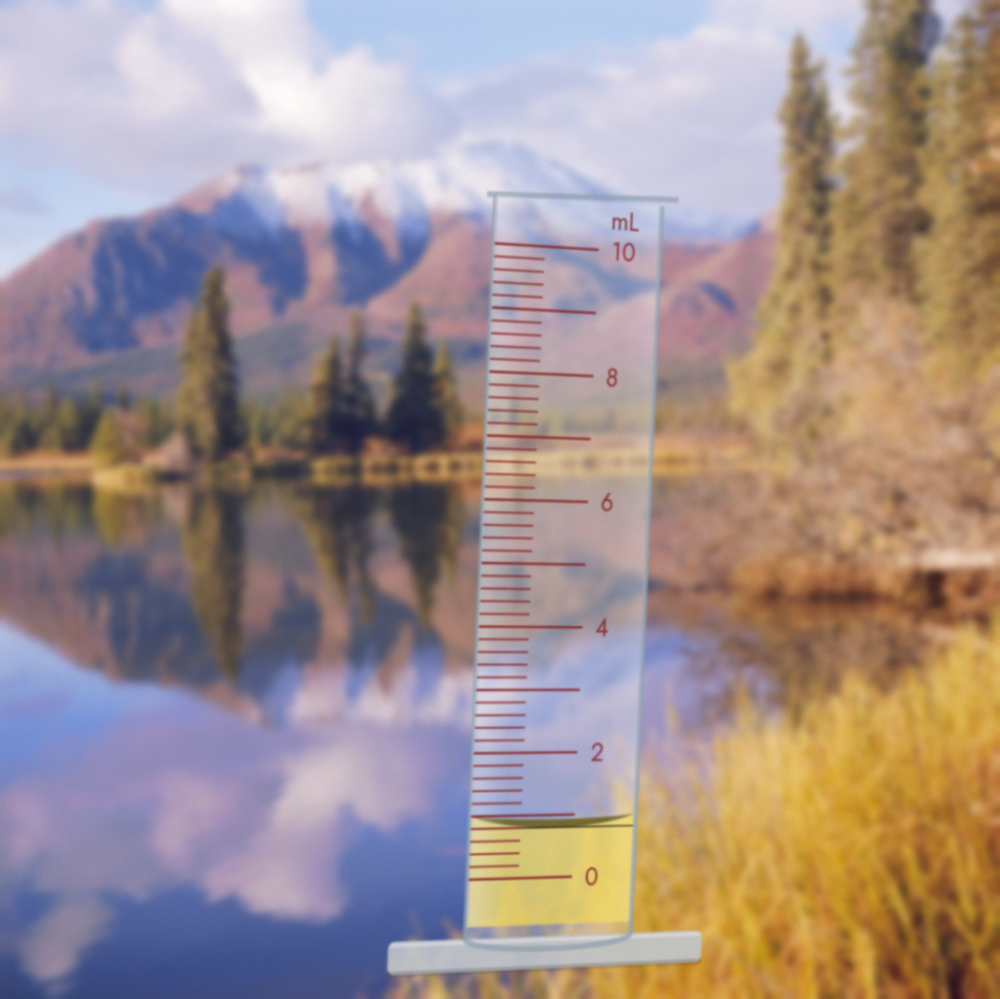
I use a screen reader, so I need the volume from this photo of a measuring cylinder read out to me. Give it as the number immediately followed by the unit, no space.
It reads 0.8mL
